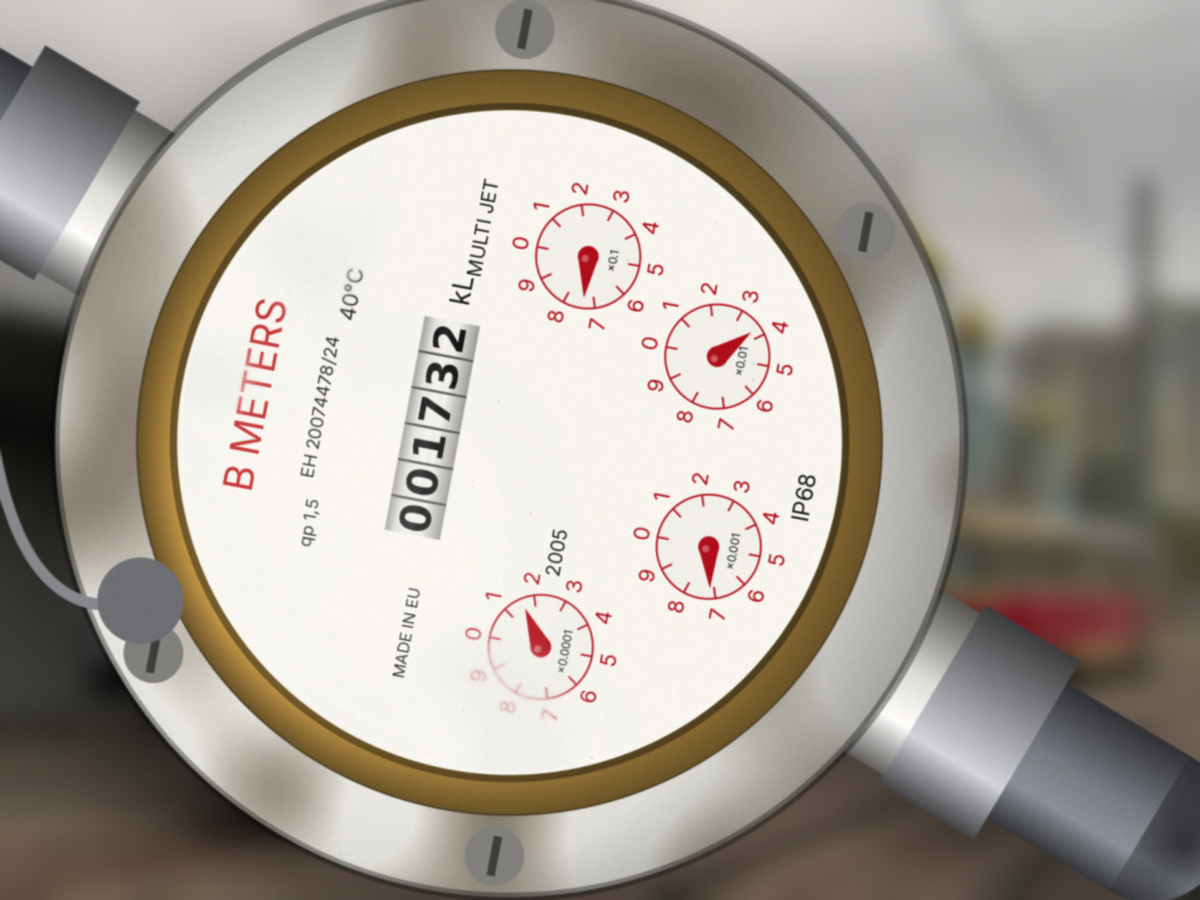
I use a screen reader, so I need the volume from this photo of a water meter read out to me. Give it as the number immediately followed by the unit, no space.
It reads 1732.7371kL
